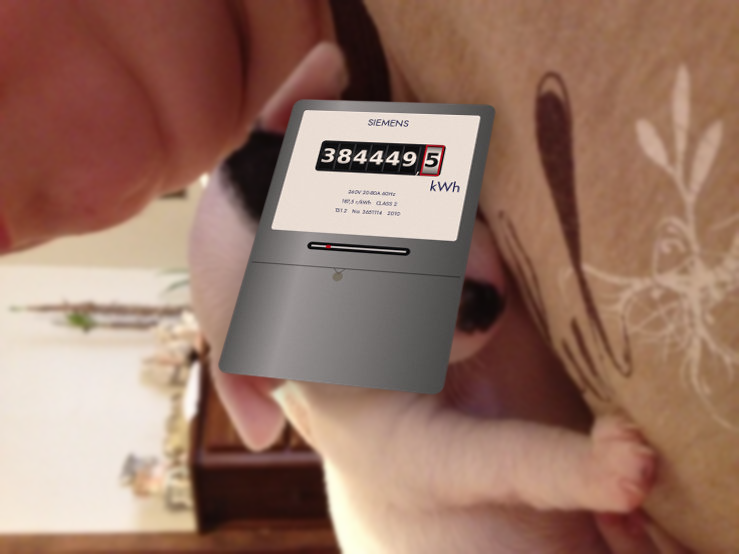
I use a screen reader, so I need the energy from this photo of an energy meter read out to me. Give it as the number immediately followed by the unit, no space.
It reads 384449.5kWh
